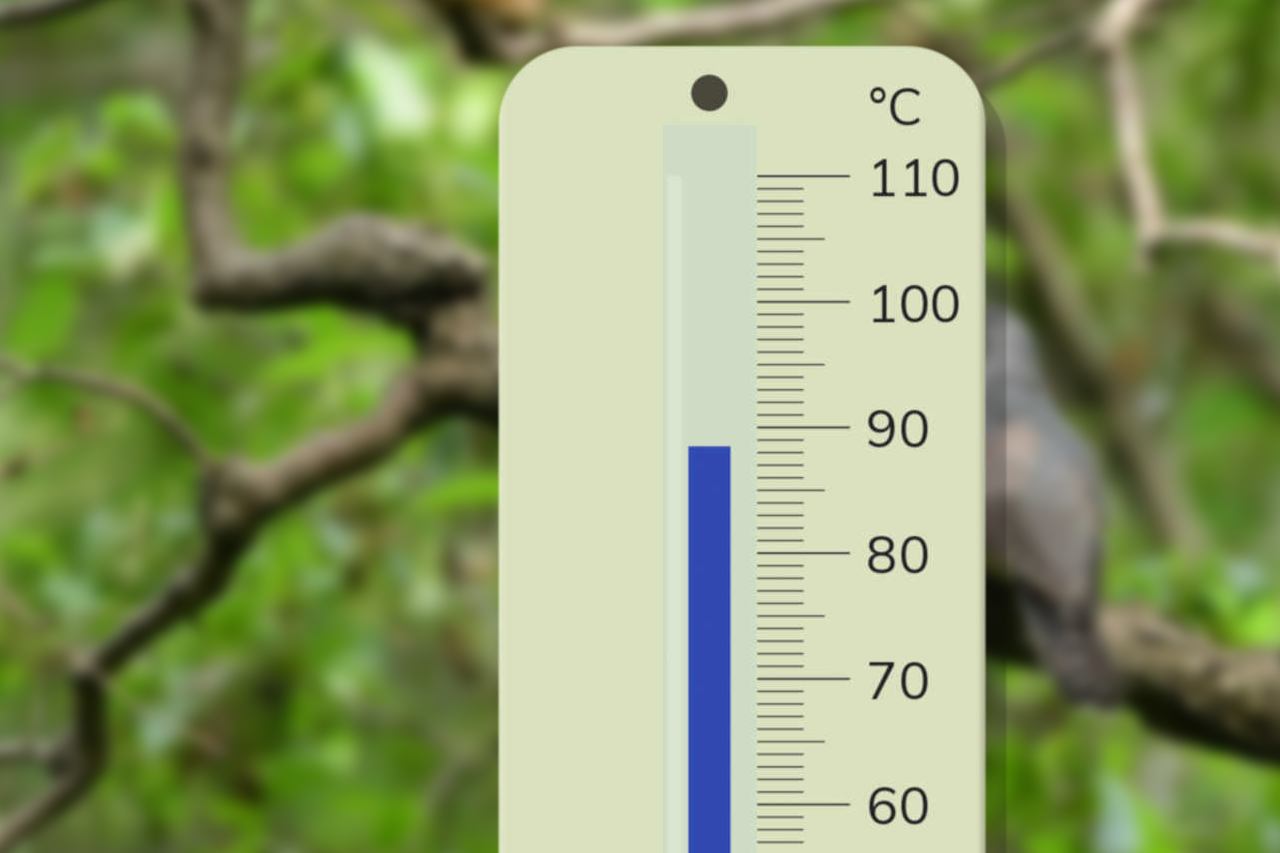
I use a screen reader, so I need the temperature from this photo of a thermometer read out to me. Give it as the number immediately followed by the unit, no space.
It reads 88.5°C
